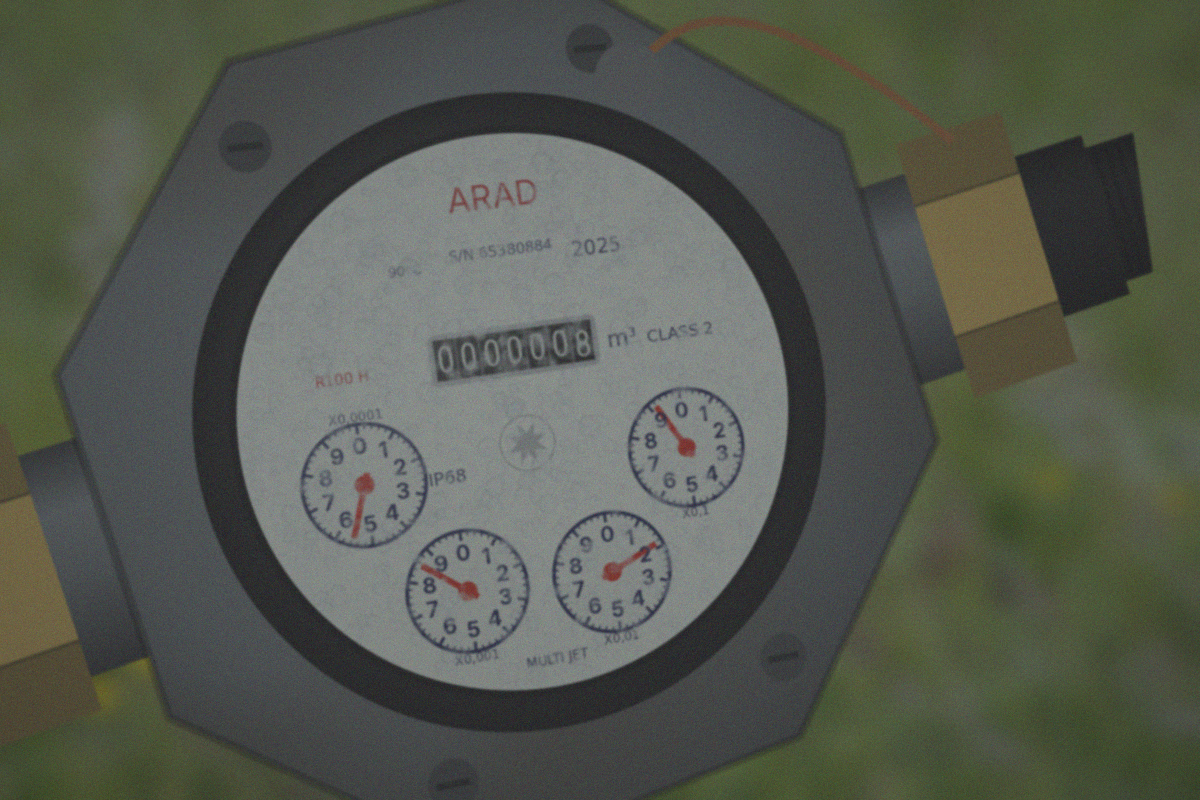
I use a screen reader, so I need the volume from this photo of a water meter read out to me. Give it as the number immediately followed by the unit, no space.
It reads 7.9185m³
